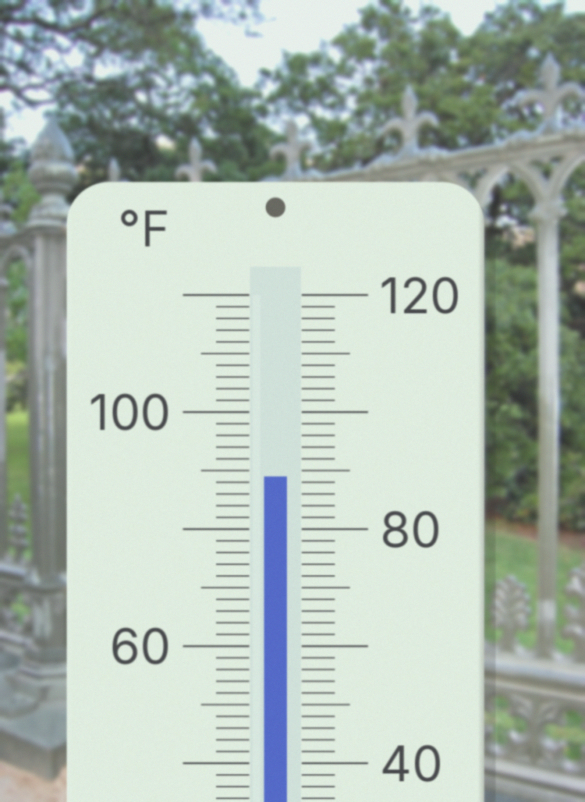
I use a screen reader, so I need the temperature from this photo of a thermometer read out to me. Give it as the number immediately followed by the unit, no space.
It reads 89°F
